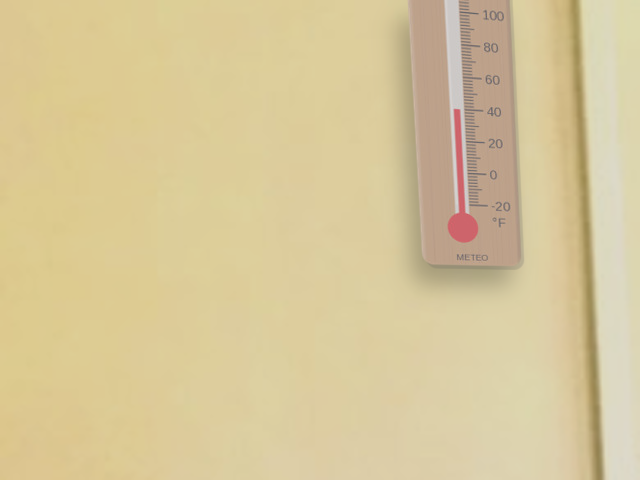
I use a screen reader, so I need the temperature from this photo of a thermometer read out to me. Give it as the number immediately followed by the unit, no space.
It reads 40°F
